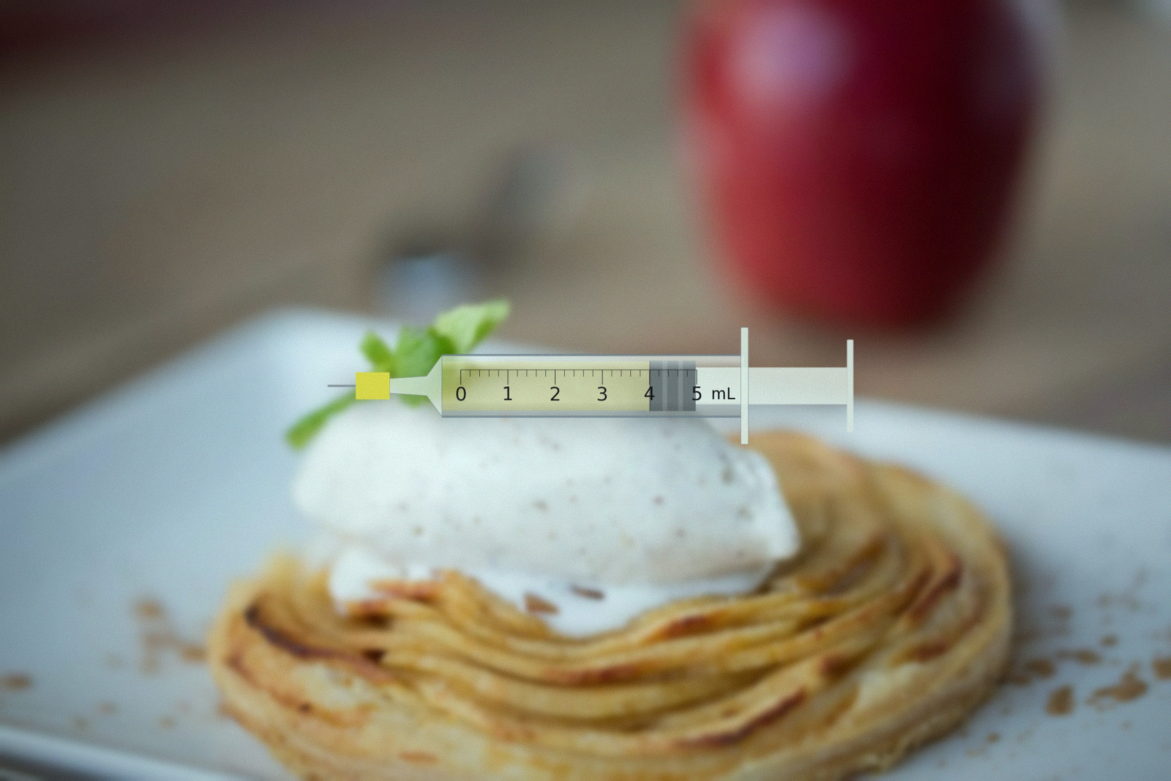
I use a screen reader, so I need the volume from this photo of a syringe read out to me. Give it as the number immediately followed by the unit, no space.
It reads 4mL
